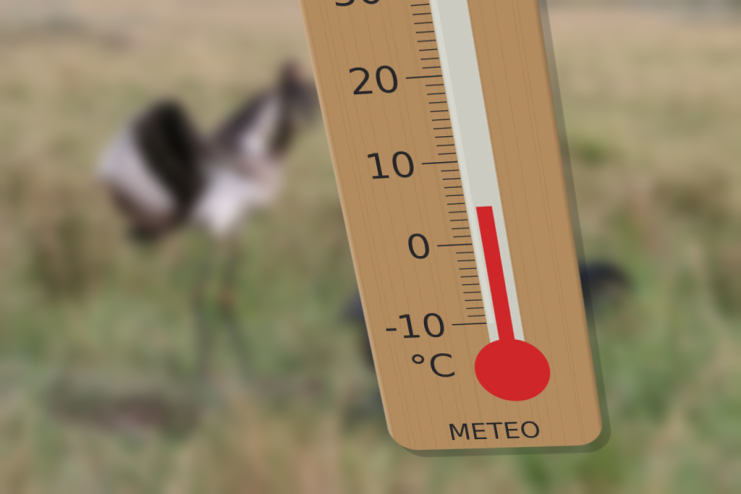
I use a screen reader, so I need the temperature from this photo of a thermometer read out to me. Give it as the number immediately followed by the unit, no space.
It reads 4.5°C
